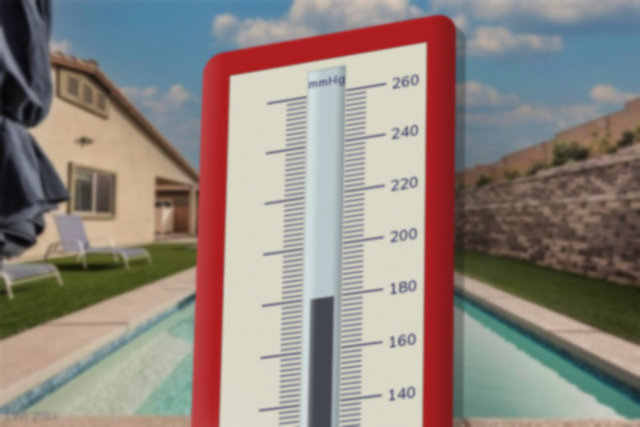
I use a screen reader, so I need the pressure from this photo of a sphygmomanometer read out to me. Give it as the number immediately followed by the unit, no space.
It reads 180mmHg
